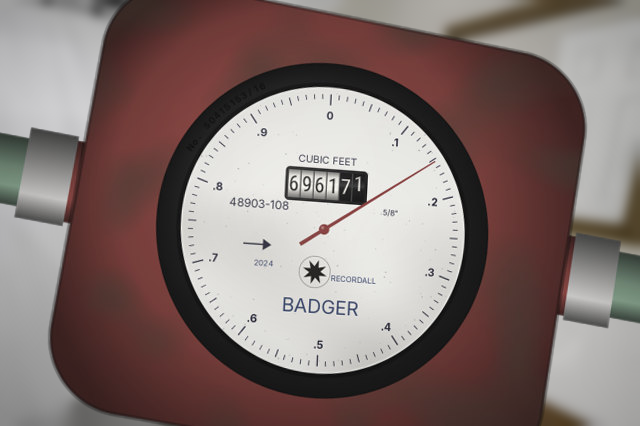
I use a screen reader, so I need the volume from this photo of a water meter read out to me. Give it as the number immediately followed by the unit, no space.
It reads 696171.15ft³
